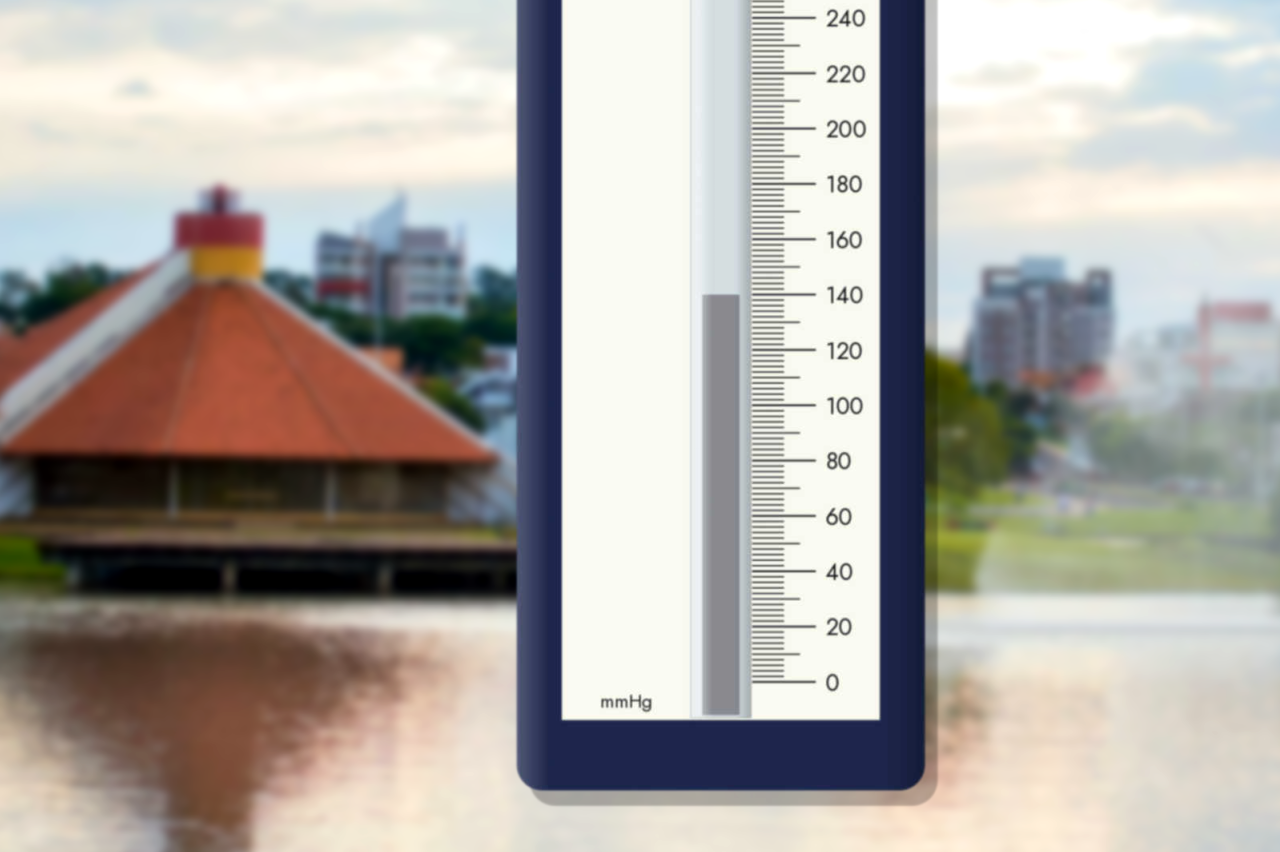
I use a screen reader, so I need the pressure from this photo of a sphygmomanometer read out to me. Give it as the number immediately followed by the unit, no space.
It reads 140mmHg
